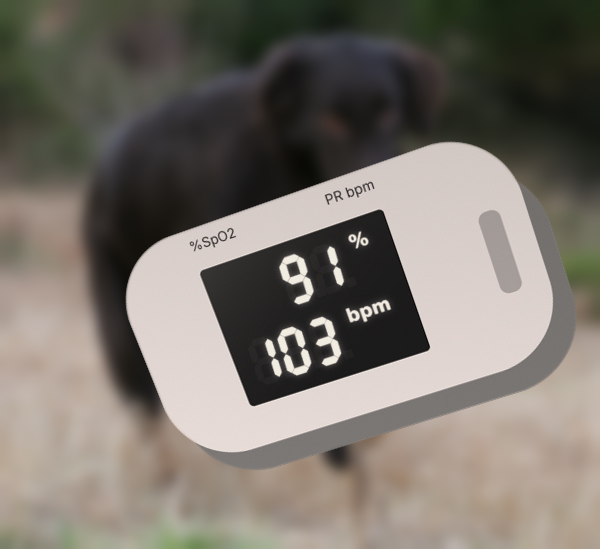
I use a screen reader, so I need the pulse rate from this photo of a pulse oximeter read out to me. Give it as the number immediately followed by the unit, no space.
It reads 103bpm
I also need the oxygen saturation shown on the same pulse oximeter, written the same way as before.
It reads 91%
